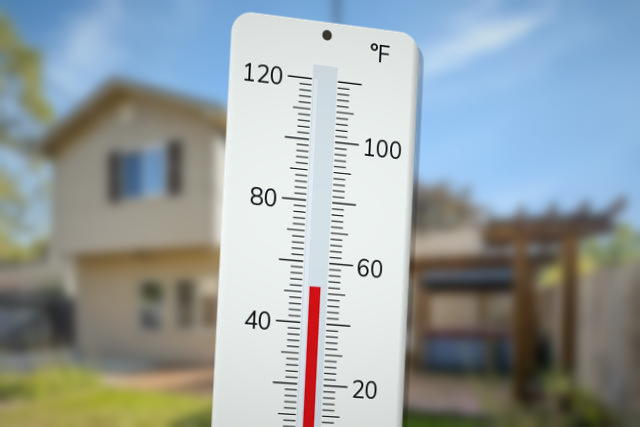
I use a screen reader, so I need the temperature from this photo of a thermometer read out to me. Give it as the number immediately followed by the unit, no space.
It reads 52°F
